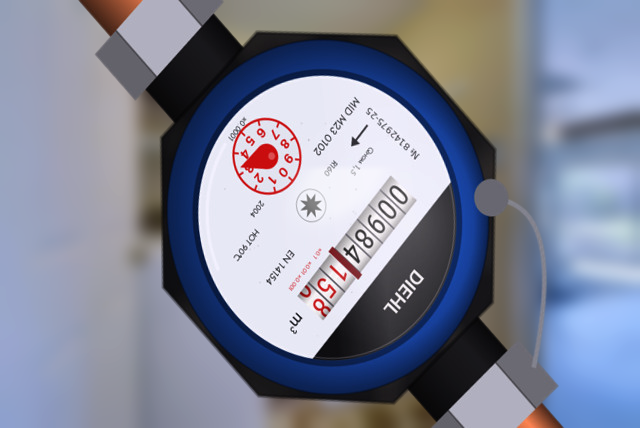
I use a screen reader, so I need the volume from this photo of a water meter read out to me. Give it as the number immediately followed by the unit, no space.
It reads 984.1583m³
